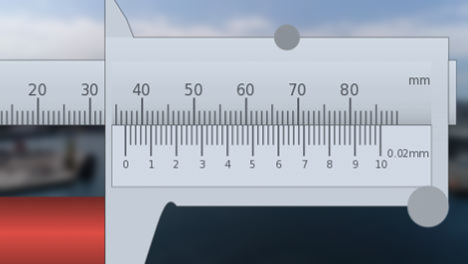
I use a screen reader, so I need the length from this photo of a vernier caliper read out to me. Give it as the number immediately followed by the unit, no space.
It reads 36.8mm
